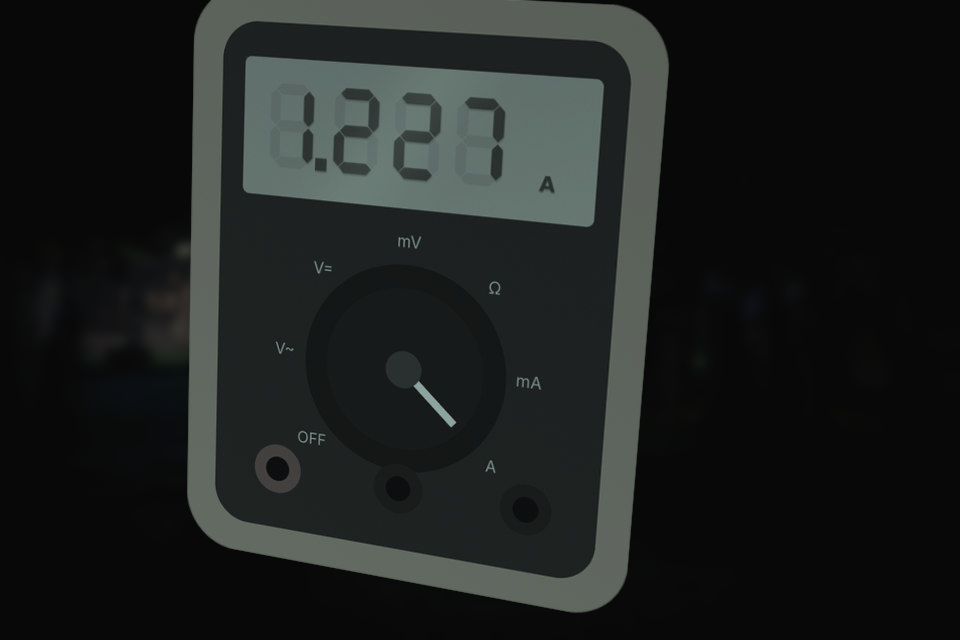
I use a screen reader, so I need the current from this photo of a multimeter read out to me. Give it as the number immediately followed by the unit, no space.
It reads 1.227A
